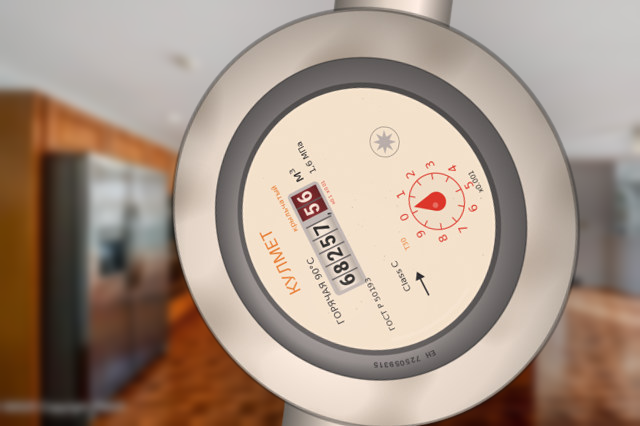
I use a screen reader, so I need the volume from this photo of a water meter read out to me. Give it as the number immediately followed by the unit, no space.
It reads 68257.560m³
